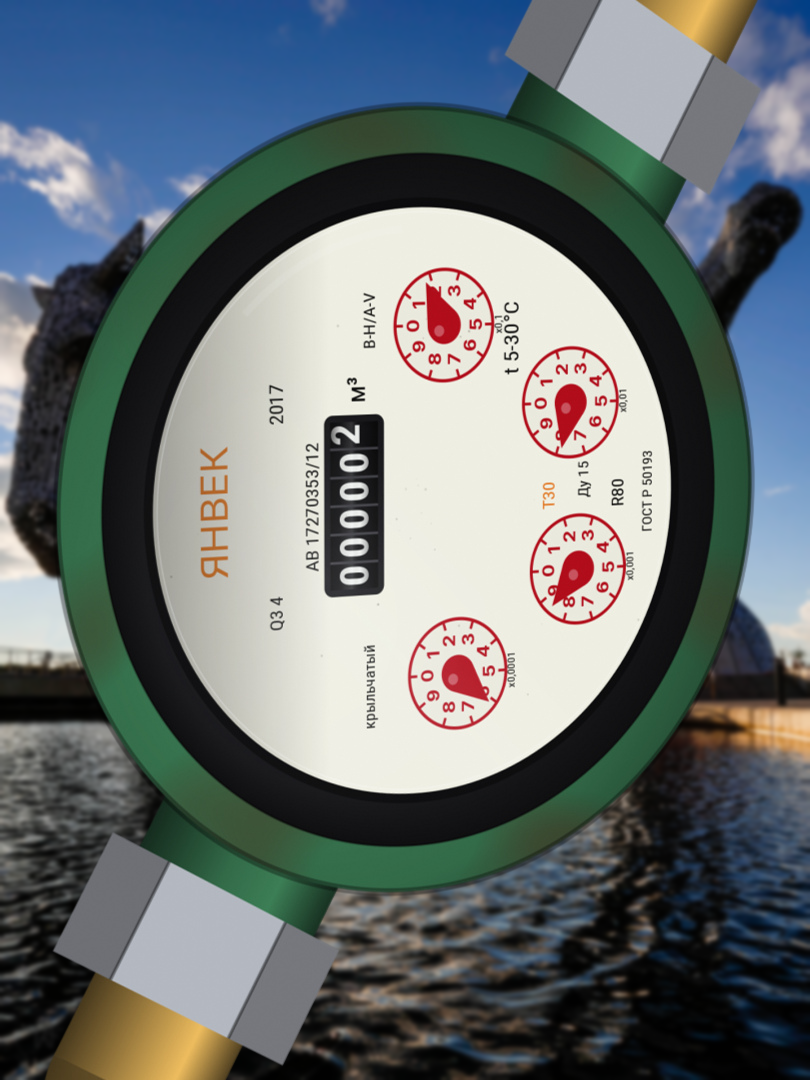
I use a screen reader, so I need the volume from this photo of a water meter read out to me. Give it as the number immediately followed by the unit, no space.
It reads 2.1786m³
